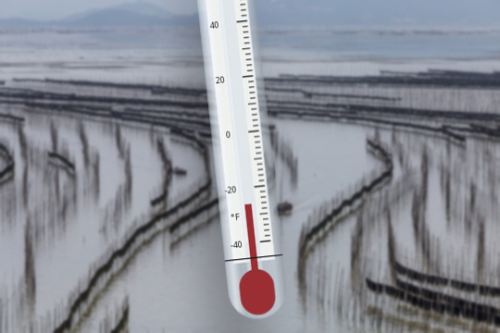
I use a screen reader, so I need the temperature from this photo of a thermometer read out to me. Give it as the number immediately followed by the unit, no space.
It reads -26°F
